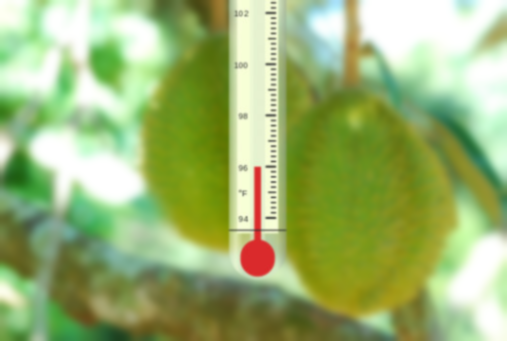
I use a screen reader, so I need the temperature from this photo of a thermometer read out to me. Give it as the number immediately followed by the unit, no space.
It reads 96°F
